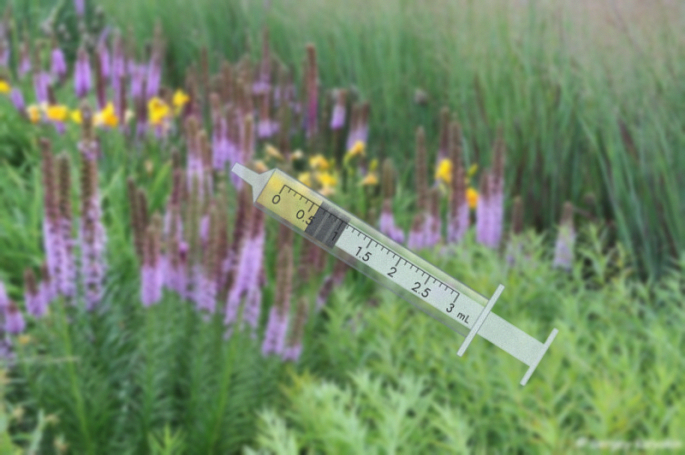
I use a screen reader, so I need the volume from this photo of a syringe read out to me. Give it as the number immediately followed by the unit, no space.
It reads 0.6mL
